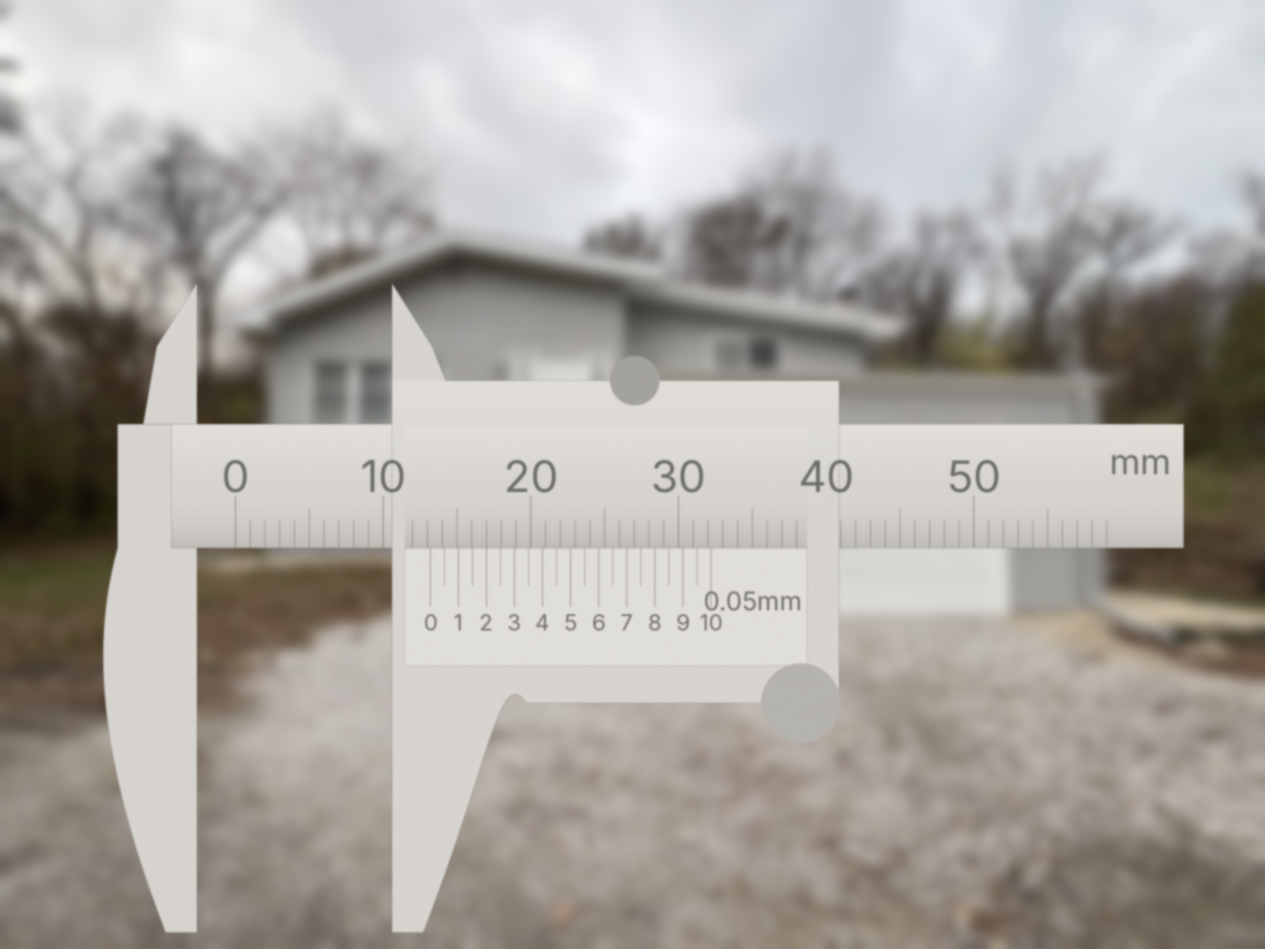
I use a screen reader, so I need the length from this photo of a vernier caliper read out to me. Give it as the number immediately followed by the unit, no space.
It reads 13.2mm
